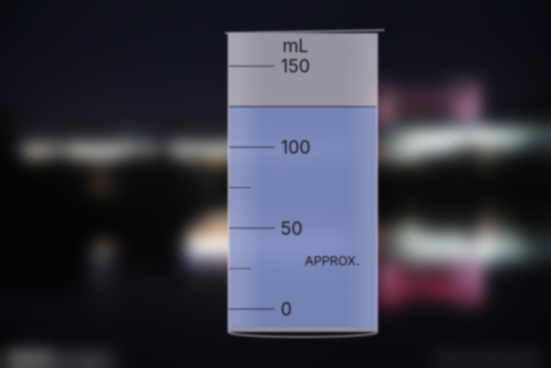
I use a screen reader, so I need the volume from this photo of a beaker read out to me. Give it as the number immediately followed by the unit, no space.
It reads 125mL
